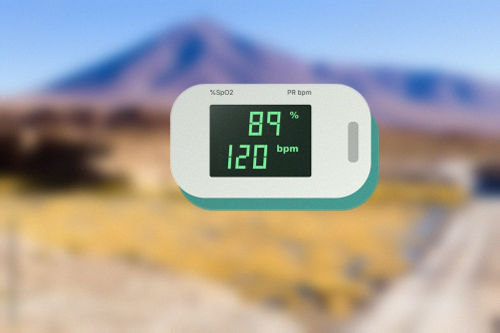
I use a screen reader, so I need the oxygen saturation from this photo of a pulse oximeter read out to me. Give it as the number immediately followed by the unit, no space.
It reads 89%
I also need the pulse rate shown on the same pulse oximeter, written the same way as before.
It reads 120bpm
